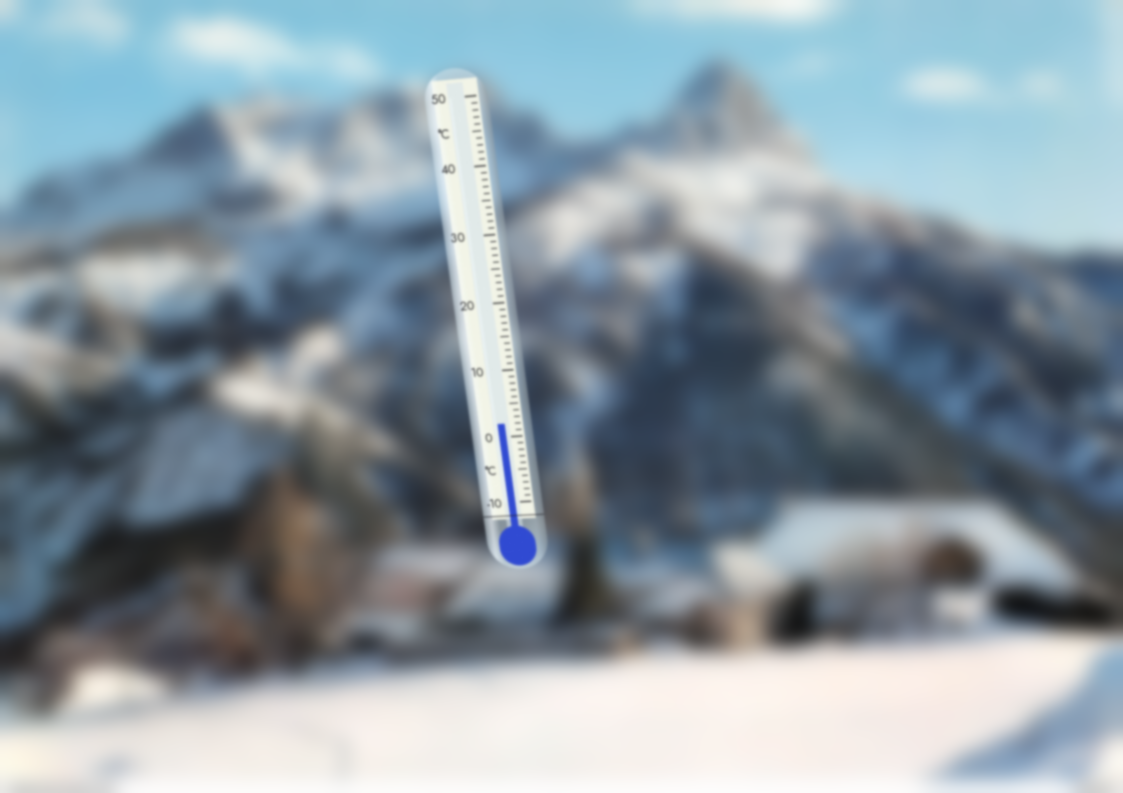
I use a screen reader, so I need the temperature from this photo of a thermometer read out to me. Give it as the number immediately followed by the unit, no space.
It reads 2°C
